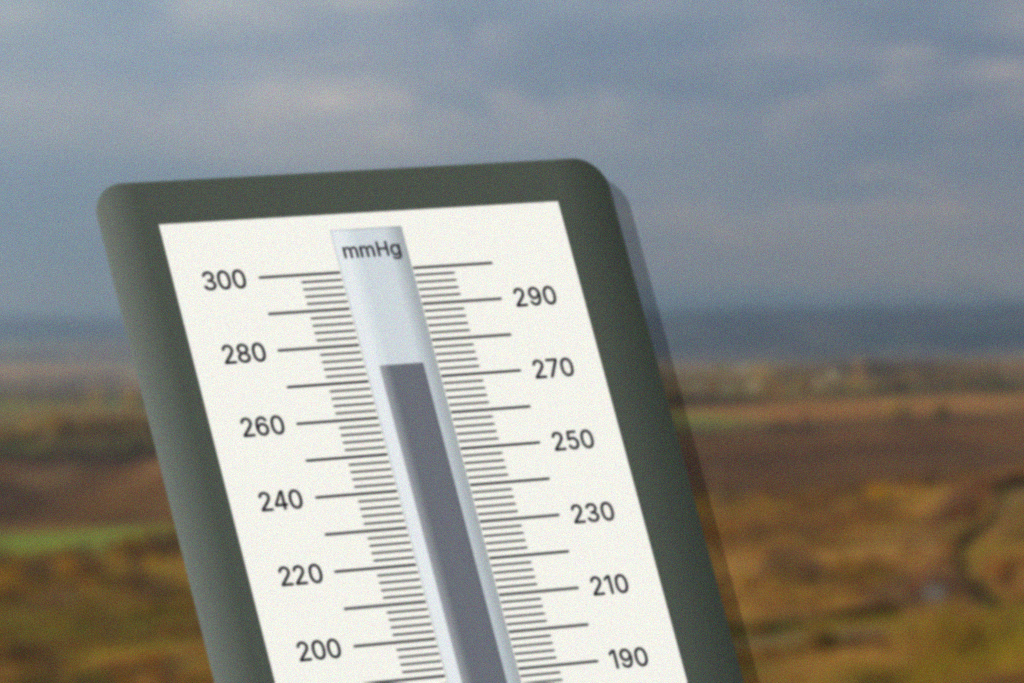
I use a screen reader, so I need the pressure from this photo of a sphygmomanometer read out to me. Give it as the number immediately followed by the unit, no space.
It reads 274mmHg
